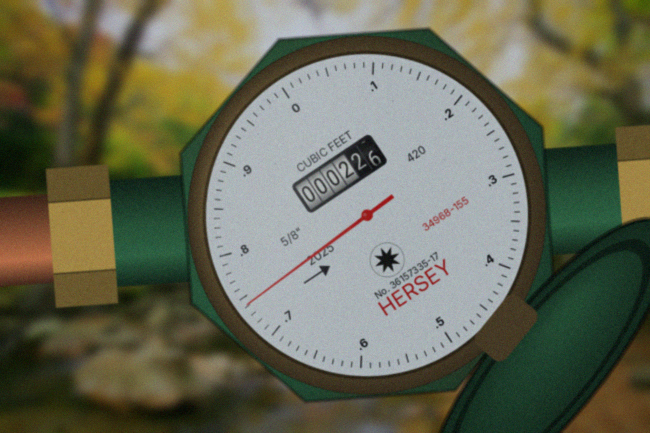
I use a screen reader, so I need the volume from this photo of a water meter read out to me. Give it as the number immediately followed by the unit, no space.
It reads 225.74ft³
